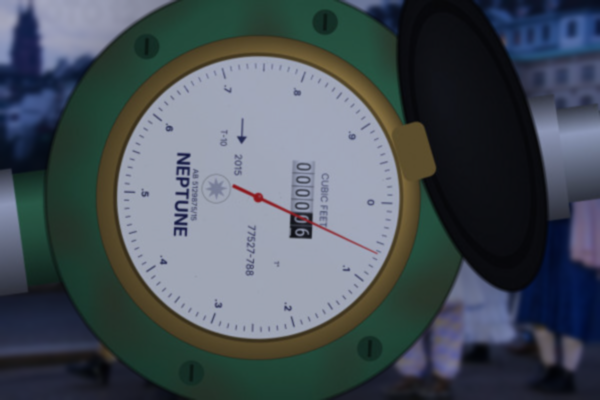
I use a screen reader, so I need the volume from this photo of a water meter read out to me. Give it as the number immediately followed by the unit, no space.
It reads 6.06ft³
